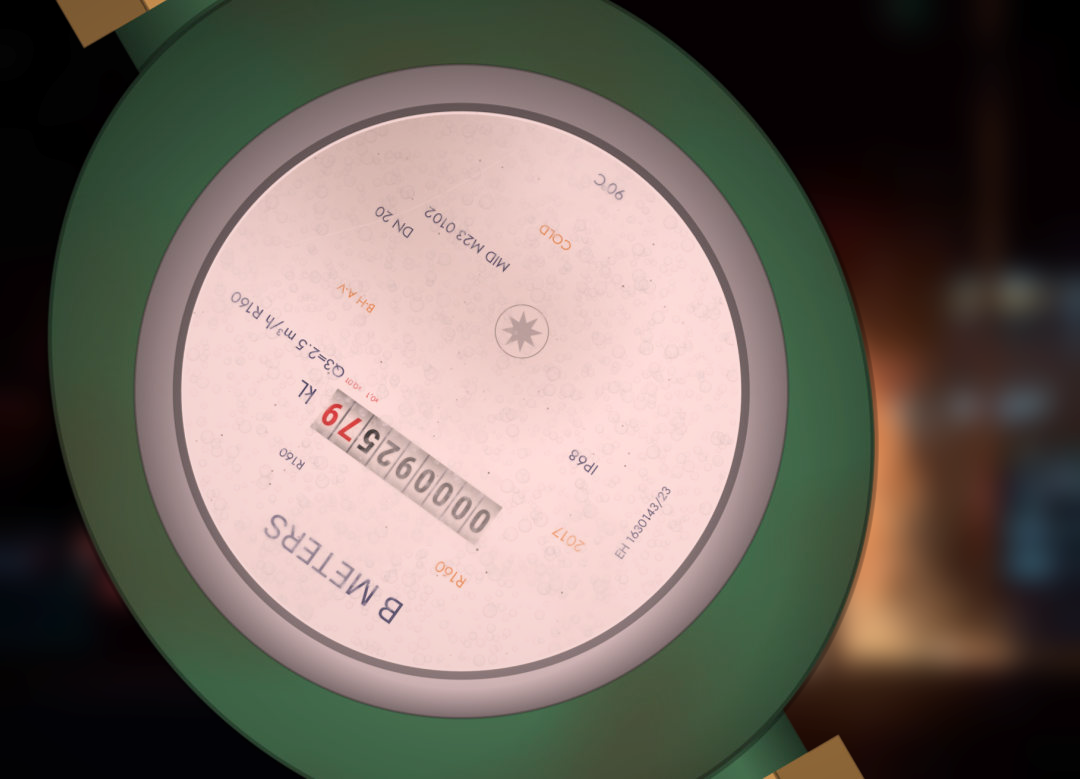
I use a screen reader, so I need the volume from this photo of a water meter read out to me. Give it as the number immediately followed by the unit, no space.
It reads 925.79kL
